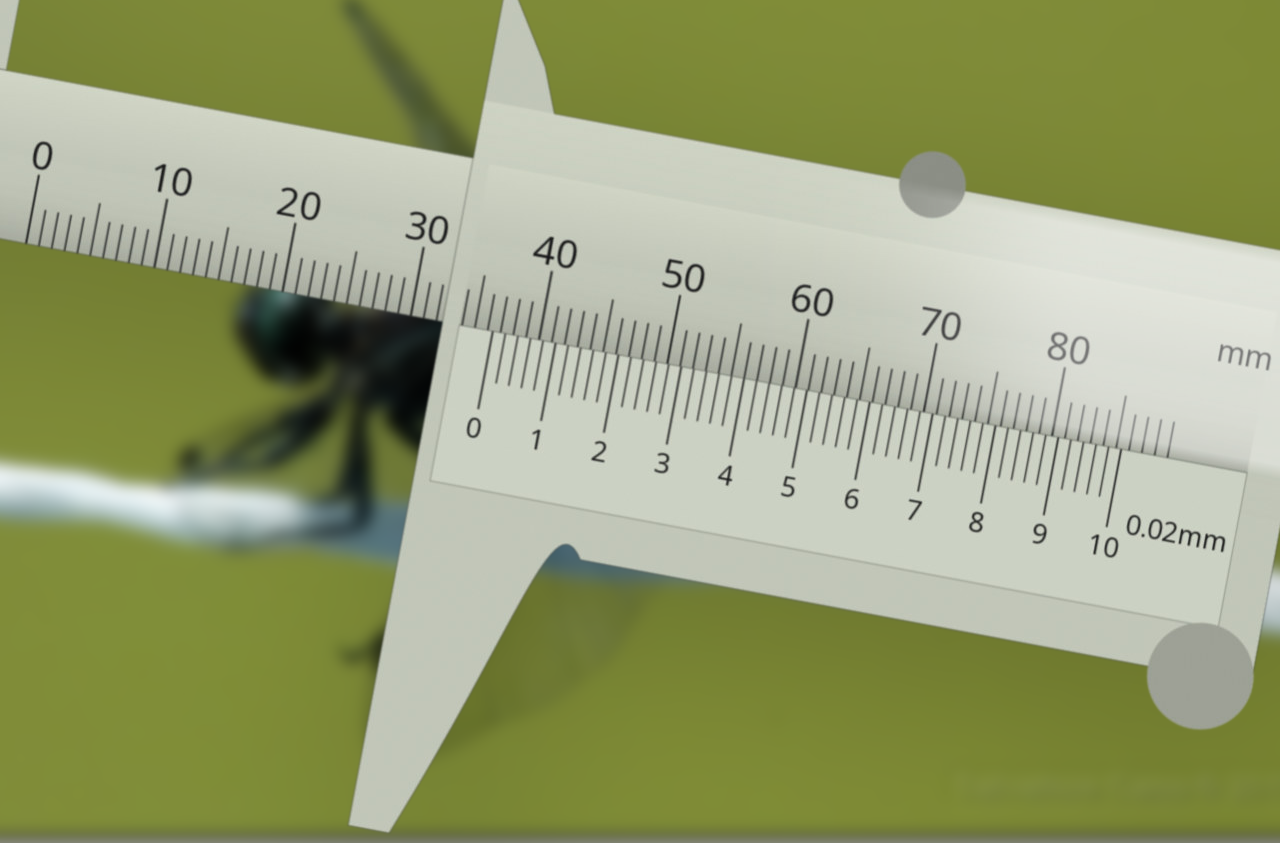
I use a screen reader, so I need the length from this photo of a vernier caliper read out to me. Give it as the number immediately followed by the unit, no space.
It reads 36.4mm
